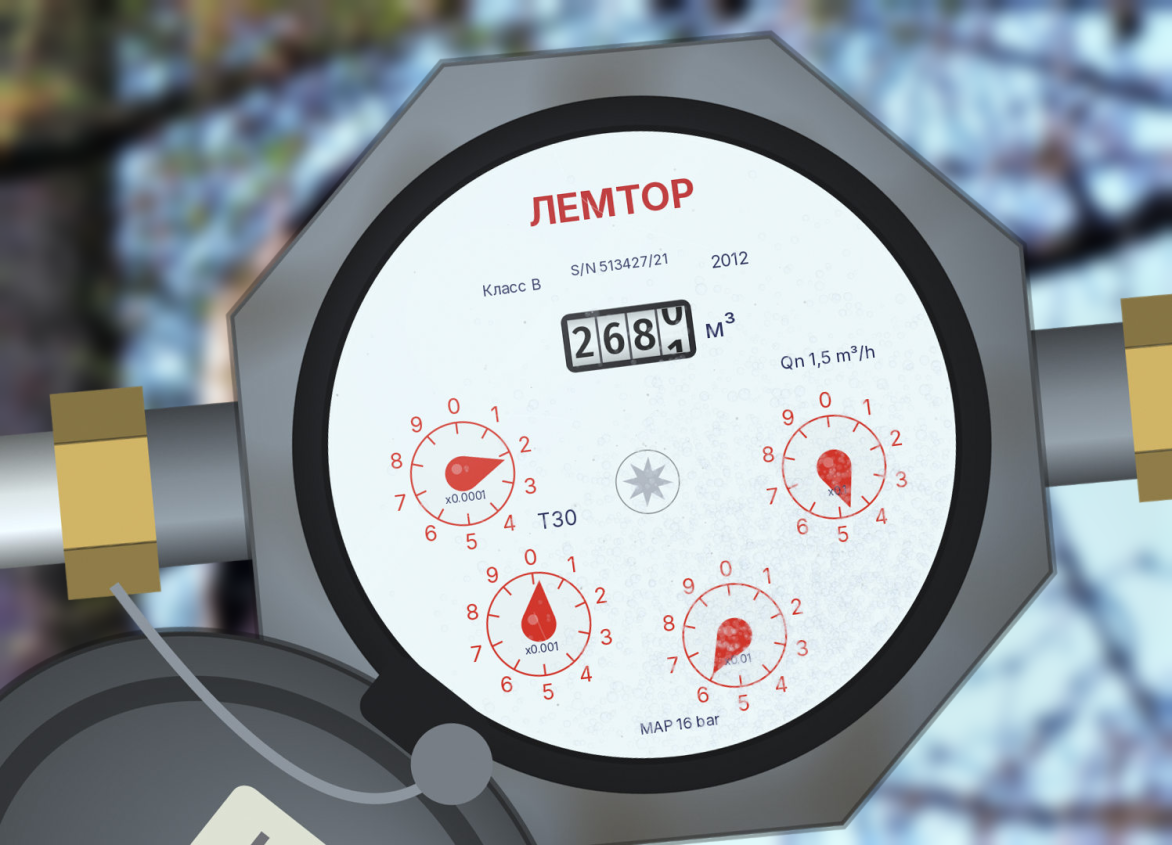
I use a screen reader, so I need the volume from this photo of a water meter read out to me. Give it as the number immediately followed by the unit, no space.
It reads 2680.4602m³
